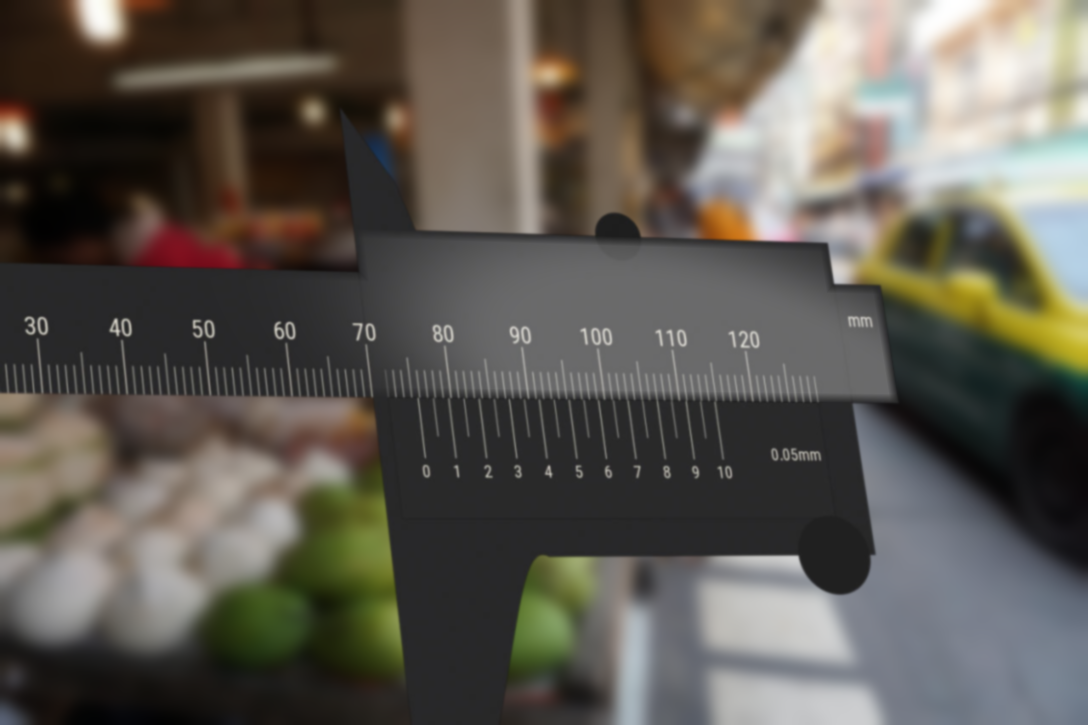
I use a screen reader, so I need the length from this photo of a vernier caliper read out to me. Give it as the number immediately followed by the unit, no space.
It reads 75.8mm
